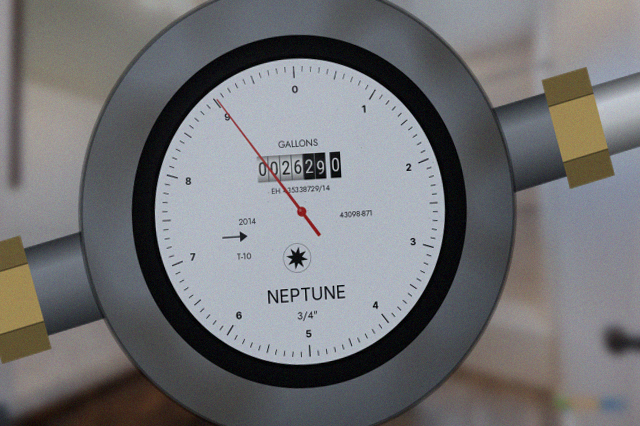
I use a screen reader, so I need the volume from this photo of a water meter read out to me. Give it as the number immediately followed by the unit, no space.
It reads 26289.0gal
